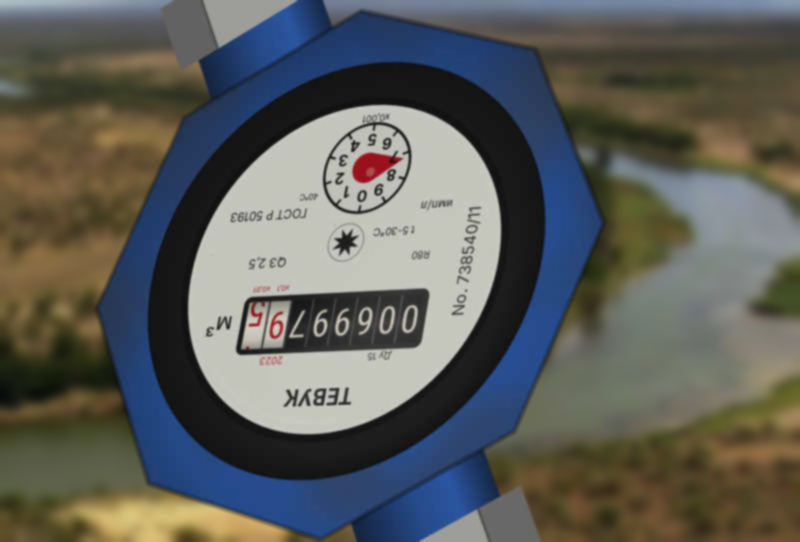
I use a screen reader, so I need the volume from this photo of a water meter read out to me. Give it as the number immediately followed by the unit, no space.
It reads 6997.947m³
